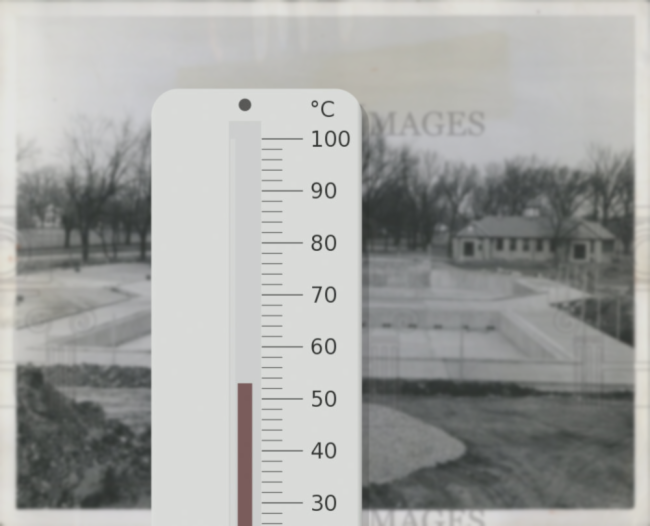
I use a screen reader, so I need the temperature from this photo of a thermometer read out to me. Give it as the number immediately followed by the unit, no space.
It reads 53°C
